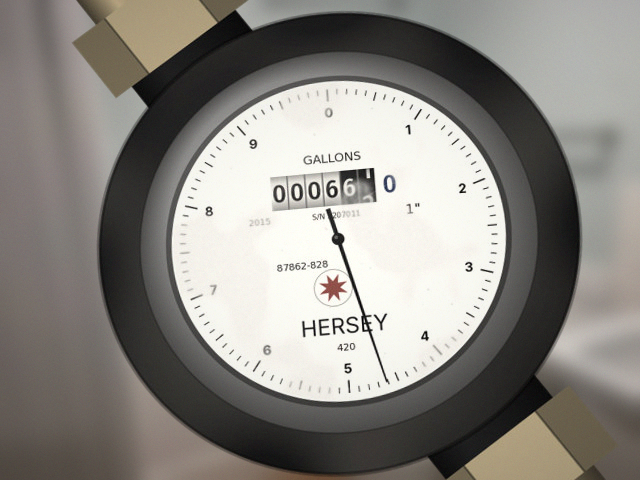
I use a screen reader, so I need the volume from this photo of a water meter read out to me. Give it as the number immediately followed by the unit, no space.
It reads 6614.6gal
